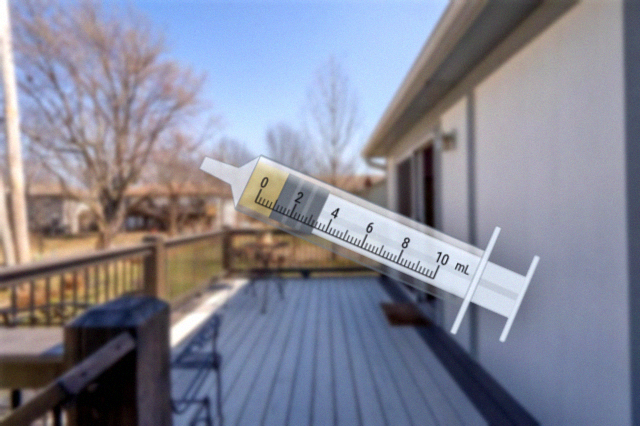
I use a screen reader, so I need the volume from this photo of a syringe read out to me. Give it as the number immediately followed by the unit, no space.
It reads 1mL
